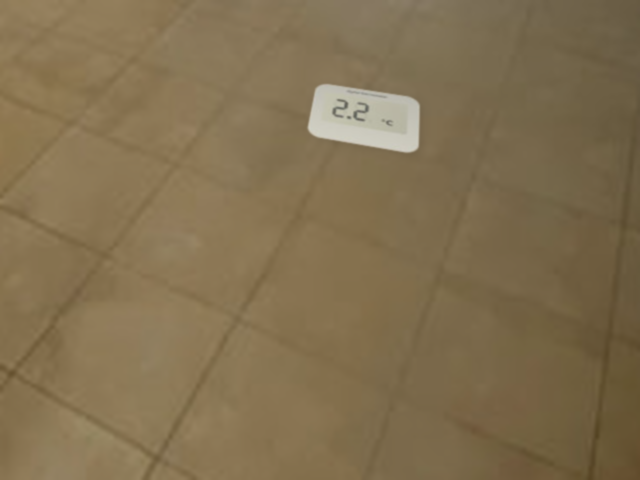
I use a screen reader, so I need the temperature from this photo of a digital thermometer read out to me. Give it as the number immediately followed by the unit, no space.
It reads 2.2°C
